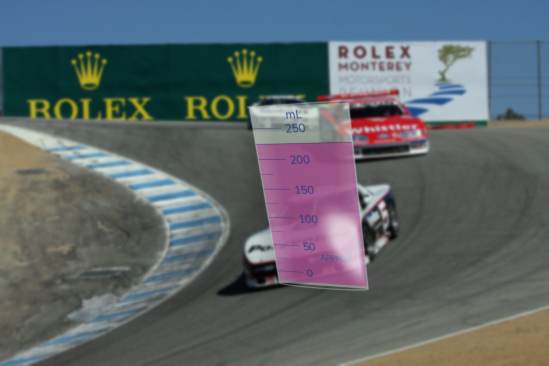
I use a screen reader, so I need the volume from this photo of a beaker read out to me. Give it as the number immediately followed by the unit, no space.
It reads 225mL
